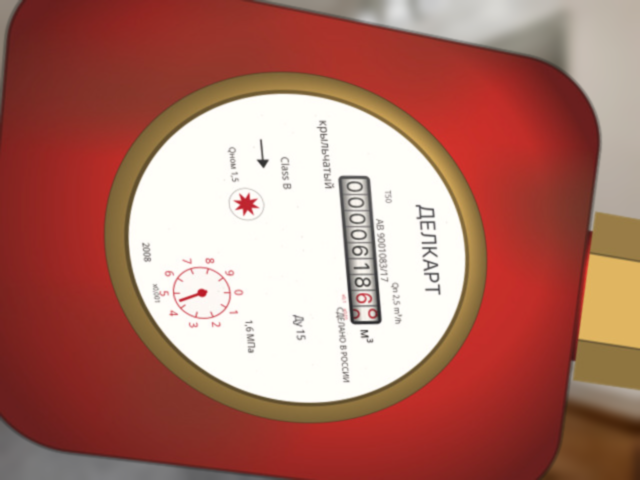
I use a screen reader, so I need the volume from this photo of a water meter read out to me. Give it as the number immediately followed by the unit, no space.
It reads 618.684m³
